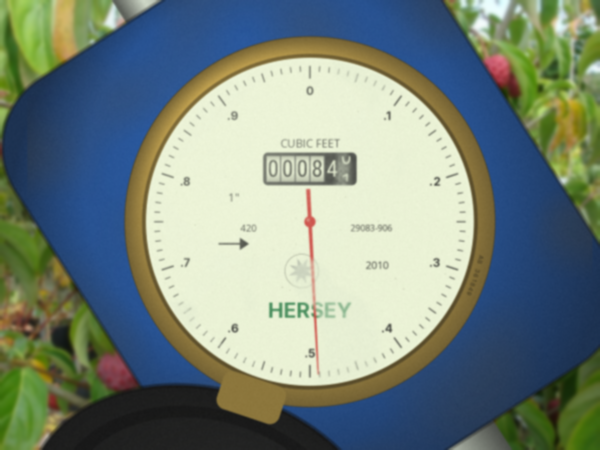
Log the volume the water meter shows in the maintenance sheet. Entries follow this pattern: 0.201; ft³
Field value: 840.49; ft³
